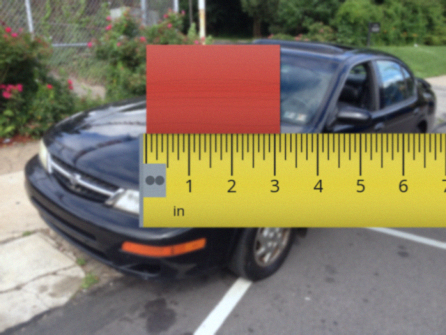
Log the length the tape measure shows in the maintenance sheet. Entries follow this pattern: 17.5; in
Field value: 3.125; in
